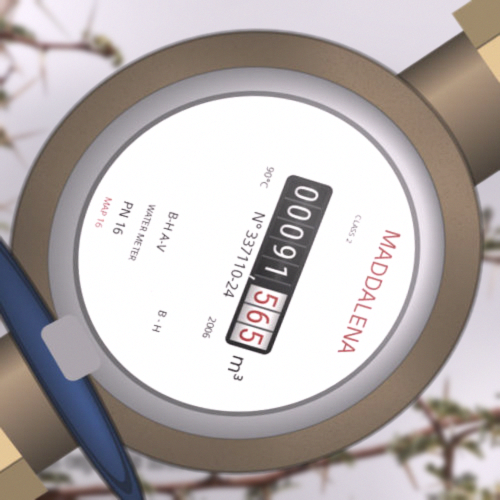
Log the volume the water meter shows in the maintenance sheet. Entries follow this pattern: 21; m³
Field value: 91.565; m³
